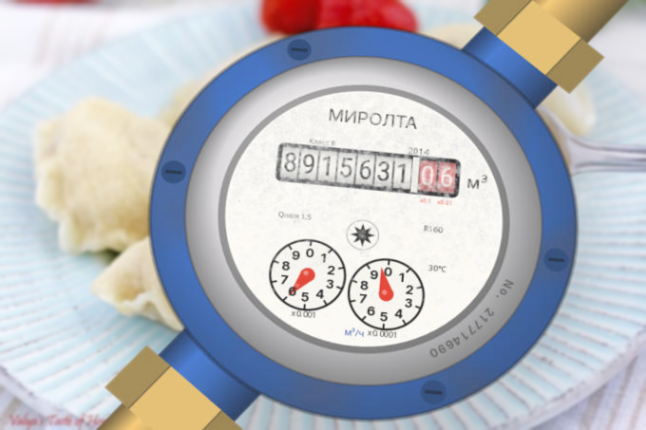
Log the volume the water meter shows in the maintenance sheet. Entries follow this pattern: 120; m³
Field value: 8915631.0659; m³
